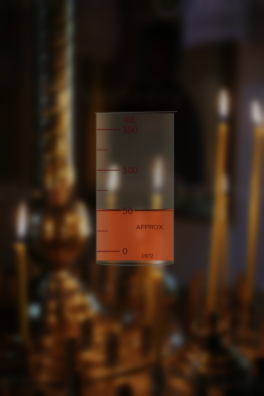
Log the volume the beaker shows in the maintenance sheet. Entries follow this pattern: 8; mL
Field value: 50; mL
